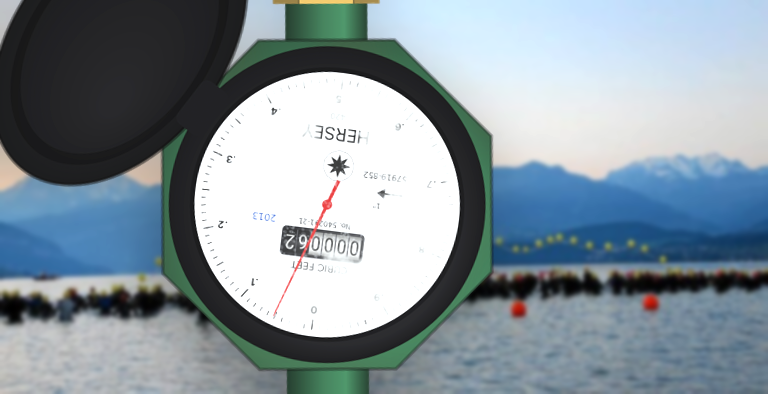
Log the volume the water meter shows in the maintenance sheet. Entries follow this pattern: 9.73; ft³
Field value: 62.05; ft³
